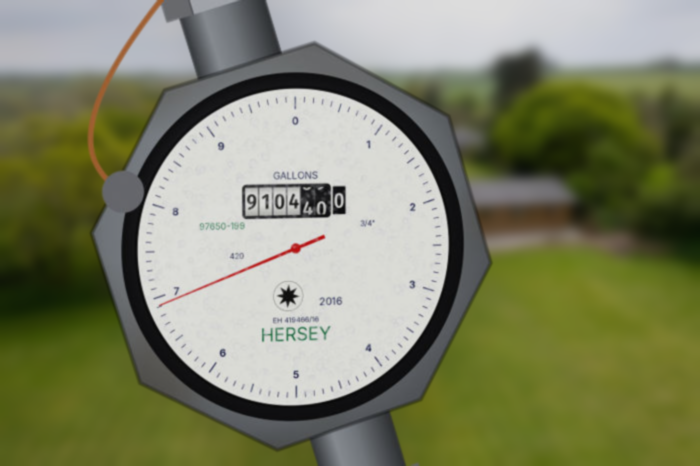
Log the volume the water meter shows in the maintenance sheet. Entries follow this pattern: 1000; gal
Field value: 9104396.9; gal
